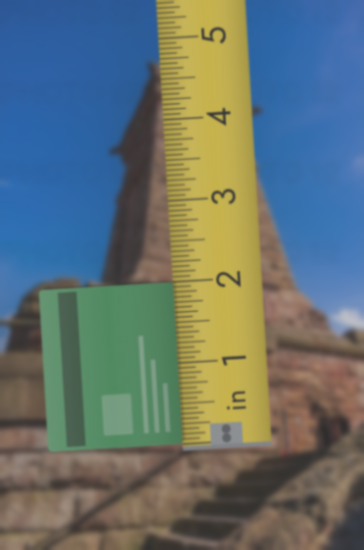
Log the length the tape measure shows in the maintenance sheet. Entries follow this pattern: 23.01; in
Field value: 2; in
